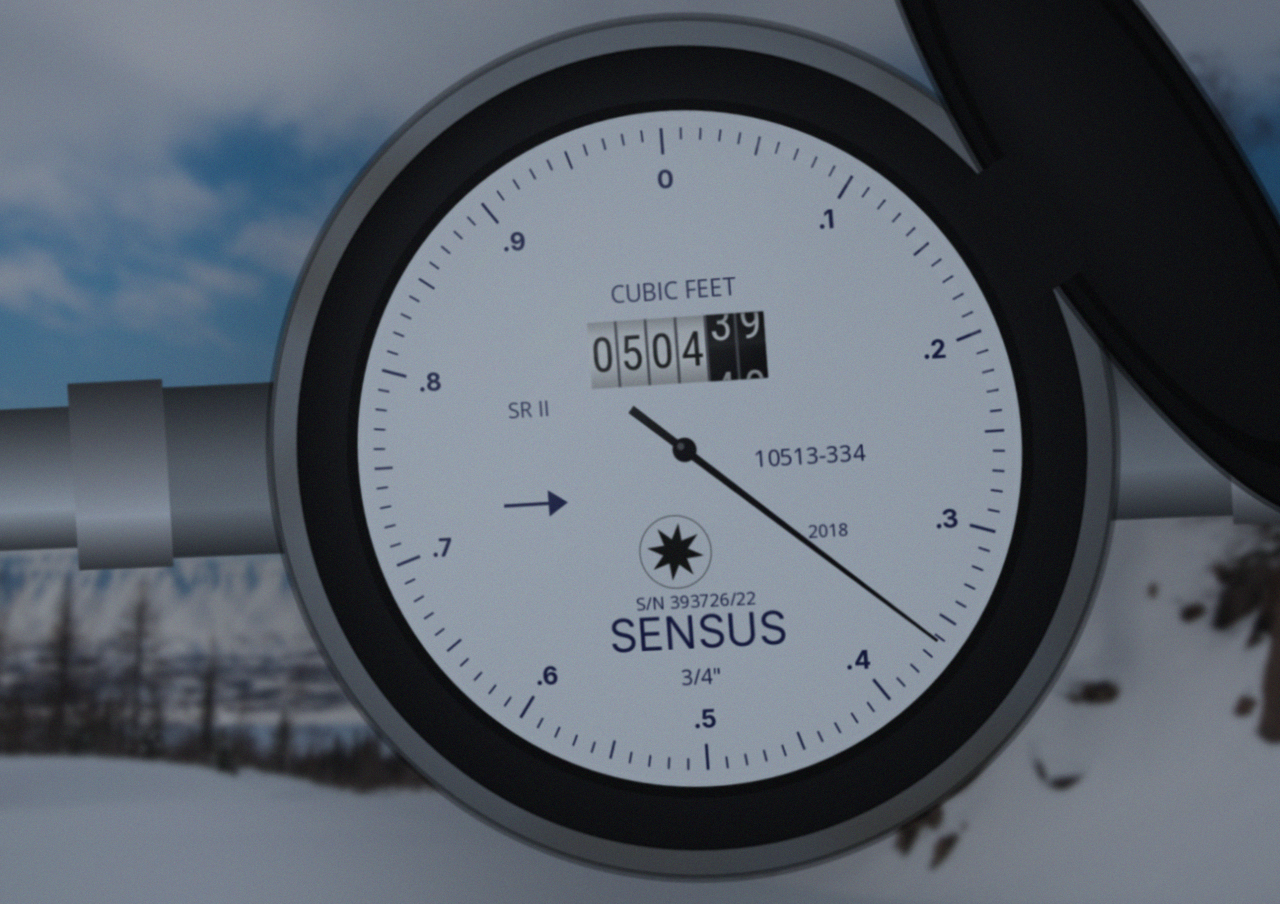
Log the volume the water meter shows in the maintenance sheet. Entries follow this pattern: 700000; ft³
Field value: 50439.36; ft³
